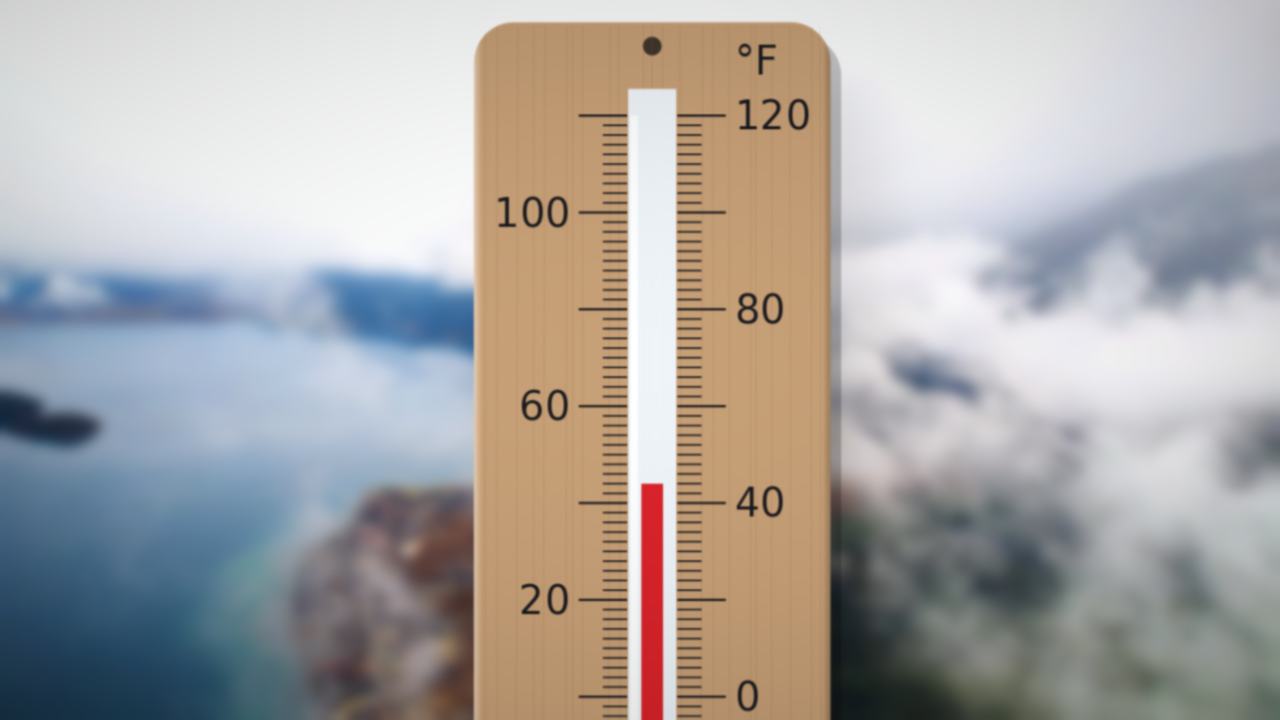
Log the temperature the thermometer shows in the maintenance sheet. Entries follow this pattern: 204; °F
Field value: 44; °F
